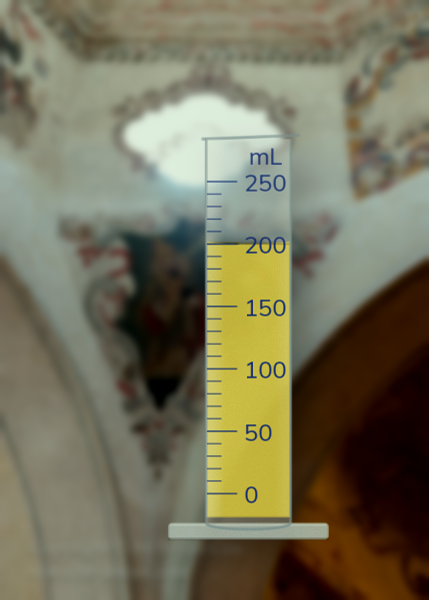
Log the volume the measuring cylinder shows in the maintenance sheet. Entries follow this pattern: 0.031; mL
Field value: 200; mL
